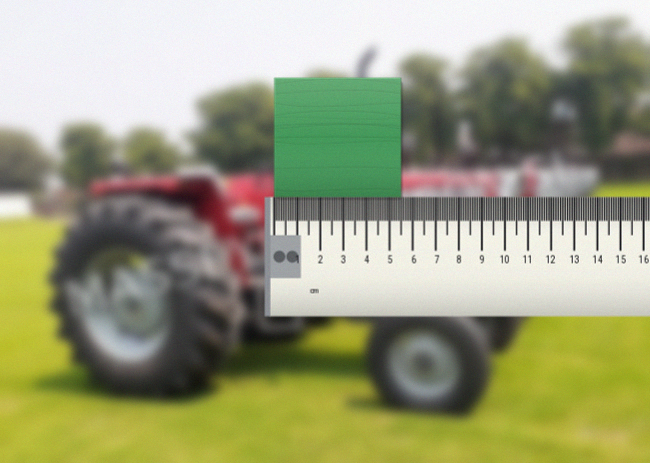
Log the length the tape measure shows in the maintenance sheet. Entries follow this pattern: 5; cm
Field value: 5.5; cm
